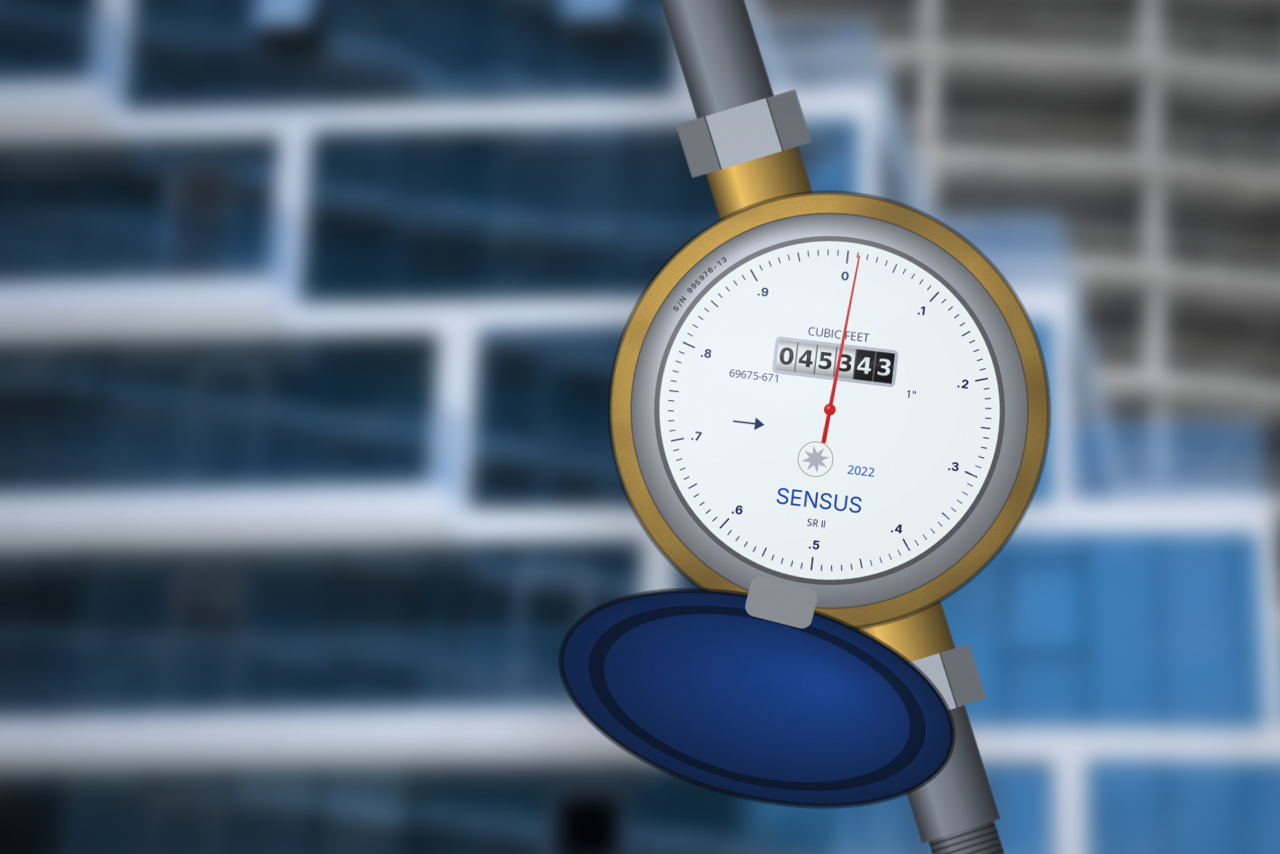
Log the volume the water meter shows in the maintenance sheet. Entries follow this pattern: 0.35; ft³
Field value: 45343.01; ft³
